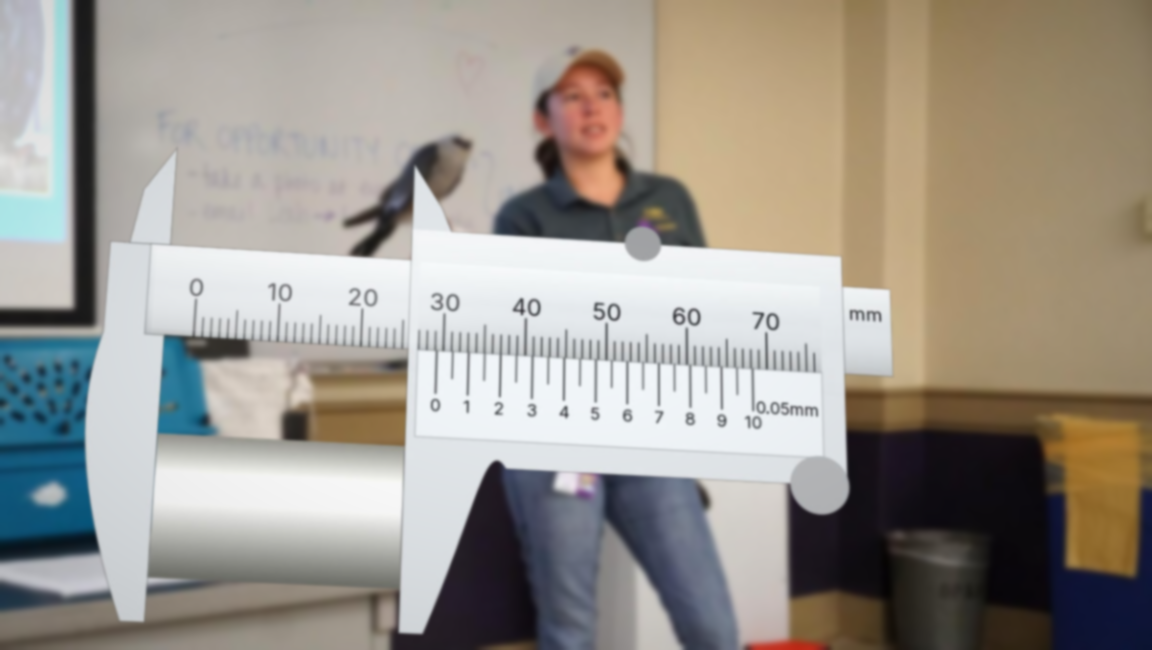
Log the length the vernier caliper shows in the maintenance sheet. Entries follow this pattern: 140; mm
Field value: 29.2; mm
